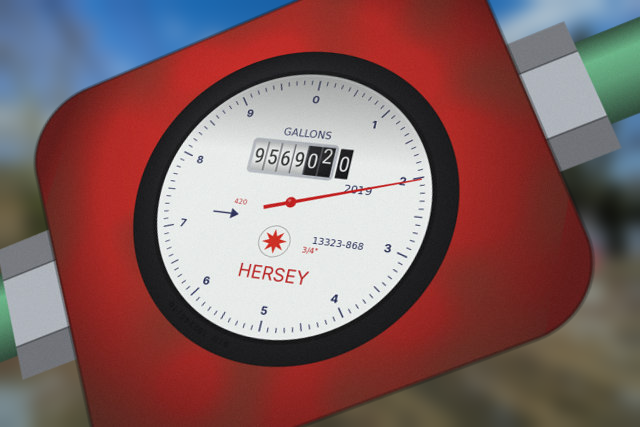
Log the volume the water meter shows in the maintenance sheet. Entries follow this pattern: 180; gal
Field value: 9569022.0; gal
